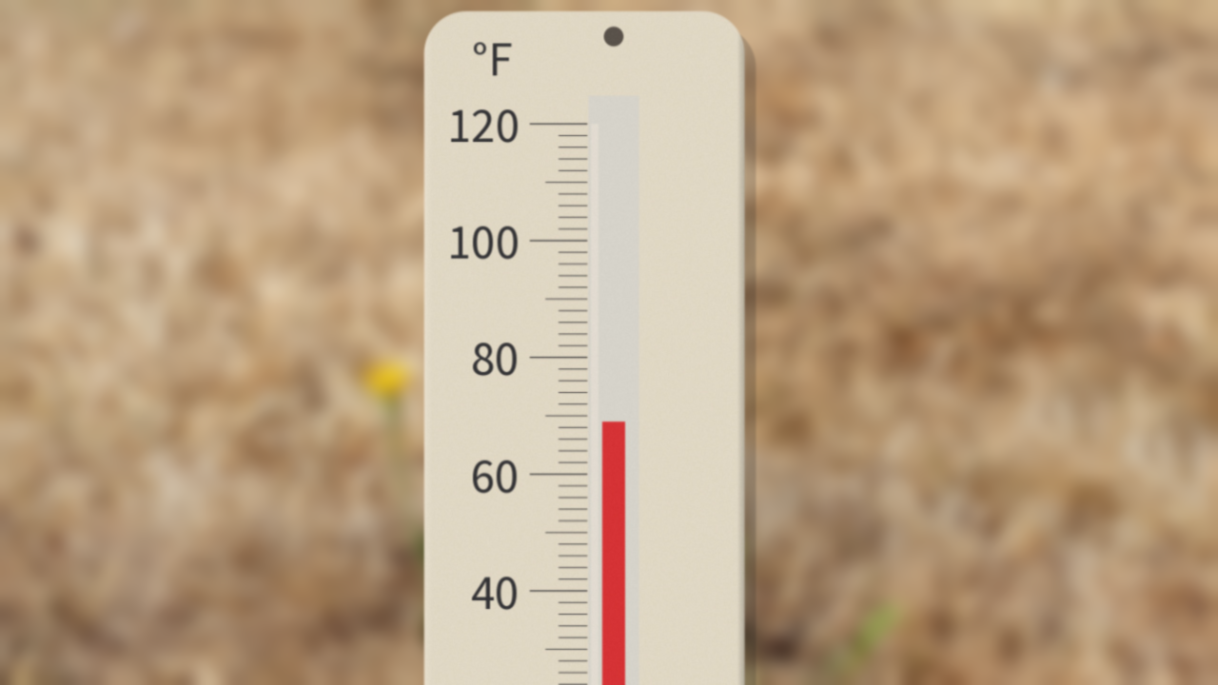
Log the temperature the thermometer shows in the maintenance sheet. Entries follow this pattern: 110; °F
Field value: 69; °F
